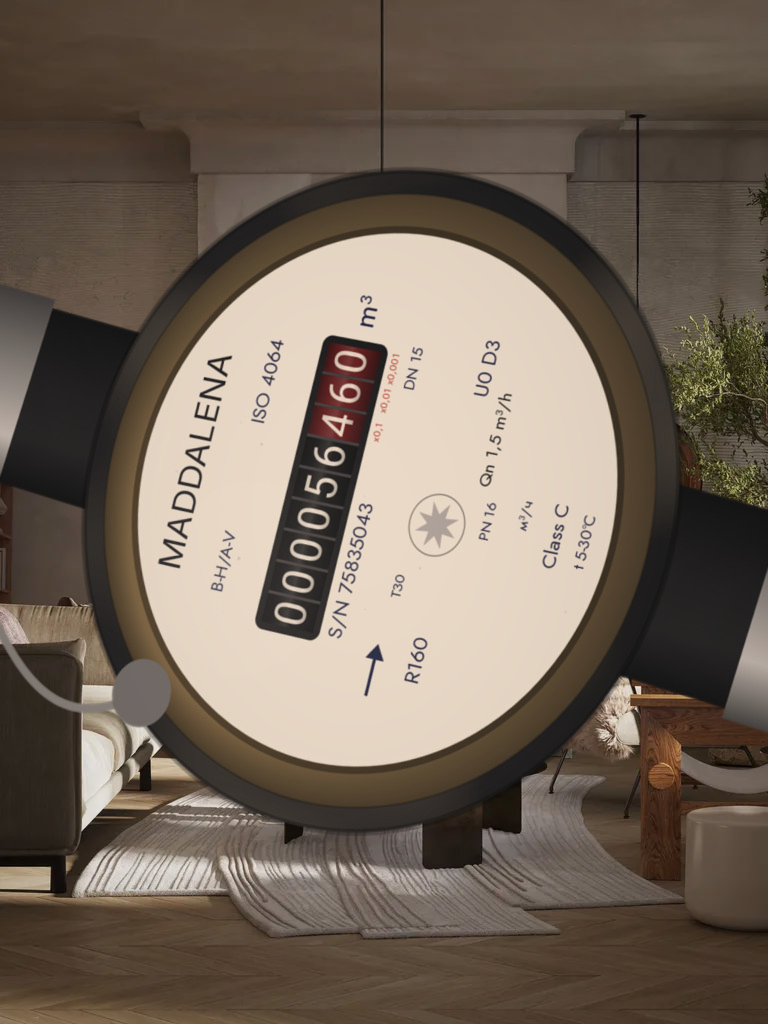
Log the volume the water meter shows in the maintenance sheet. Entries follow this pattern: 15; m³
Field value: 56.460; m³
